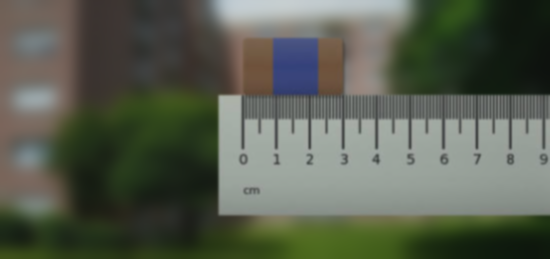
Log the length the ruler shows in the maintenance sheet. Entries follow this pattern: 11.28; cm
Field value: 3; cm
